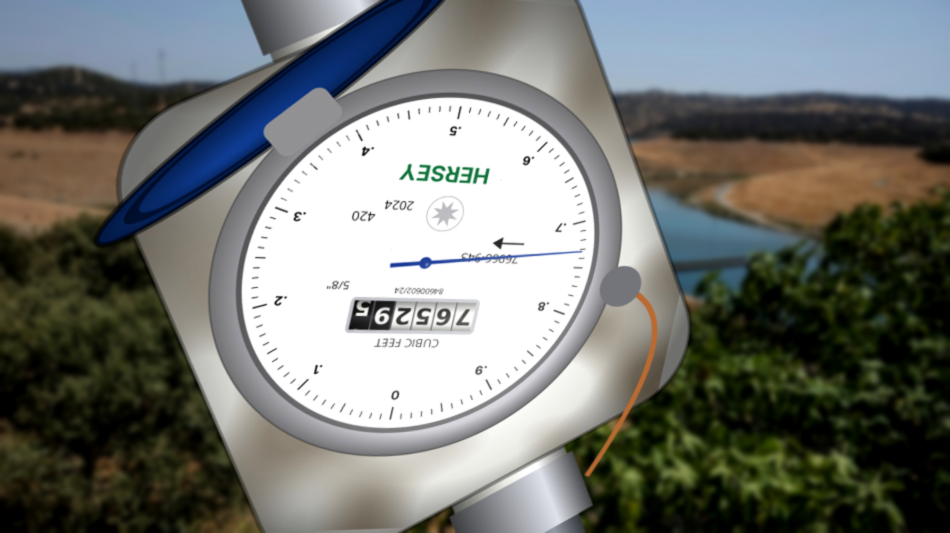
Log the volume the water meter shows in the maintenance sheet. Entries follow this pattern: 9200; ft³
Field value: 765294.73; ft³
